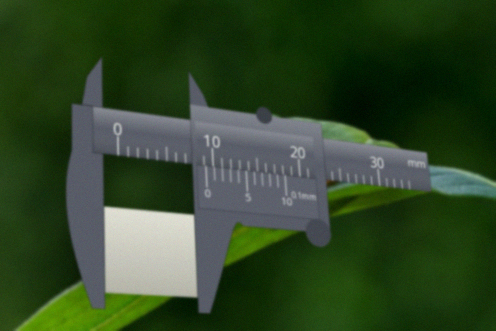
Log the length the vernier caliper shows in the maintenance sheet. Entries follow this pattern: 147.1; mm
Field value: 9.2; mm
